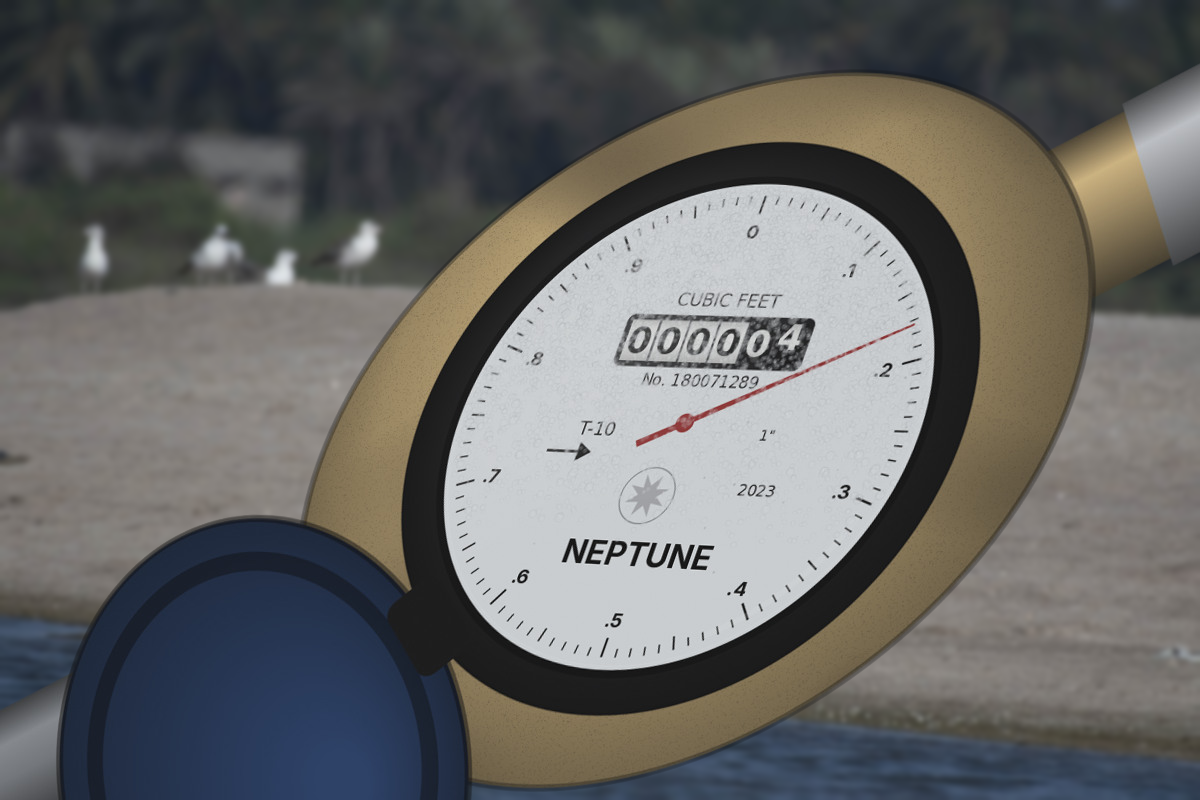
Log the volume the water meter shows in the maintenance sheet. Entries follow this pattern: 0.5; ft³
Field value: 4.17; ft³
